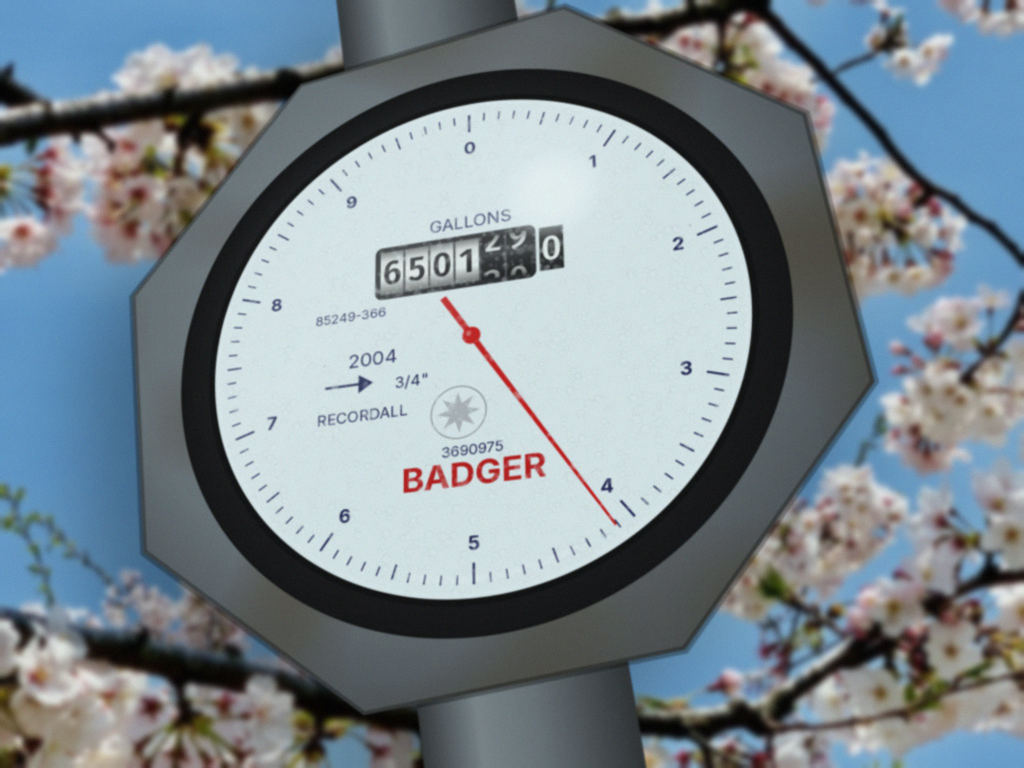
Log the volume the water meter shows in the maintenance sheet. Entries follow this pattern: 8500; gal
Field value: 6501294.1; gal
